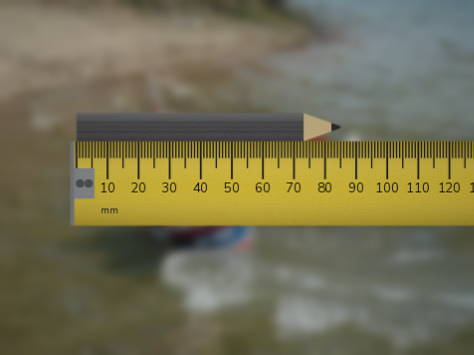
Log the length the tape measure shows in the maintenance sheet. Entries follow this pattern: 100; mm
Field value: 85; mm
